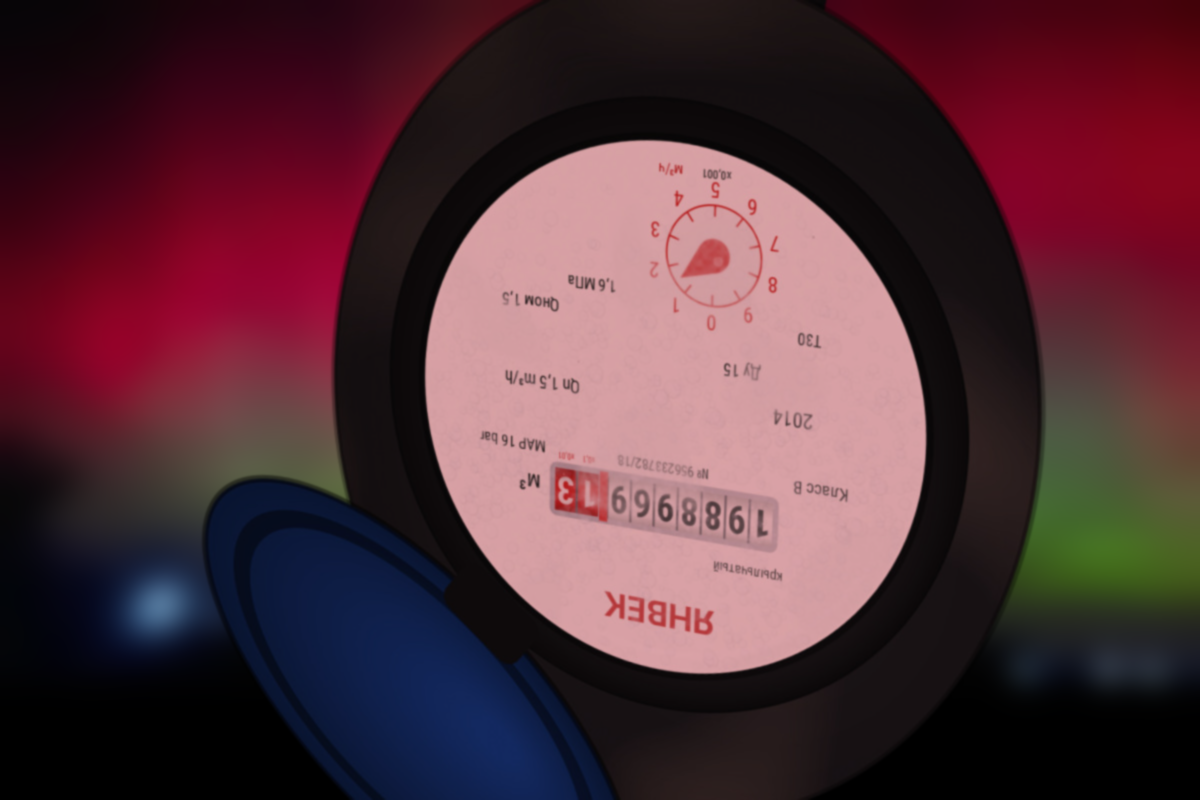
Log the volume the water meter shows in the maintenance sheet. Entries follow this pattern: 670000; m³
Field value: 1988969.131; m³
